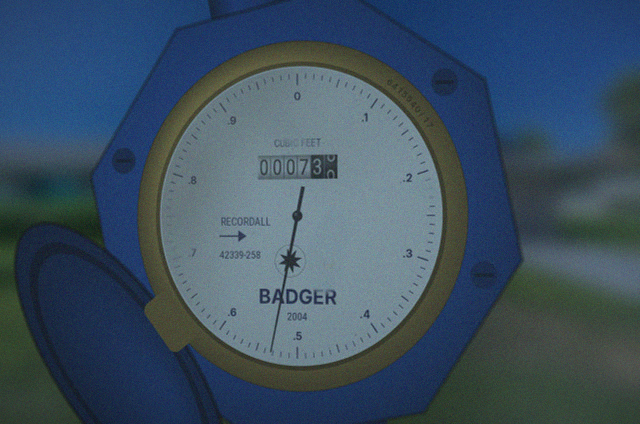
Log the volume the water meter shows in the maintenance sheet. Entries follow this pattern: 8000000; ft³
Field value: 738.53; ft³
